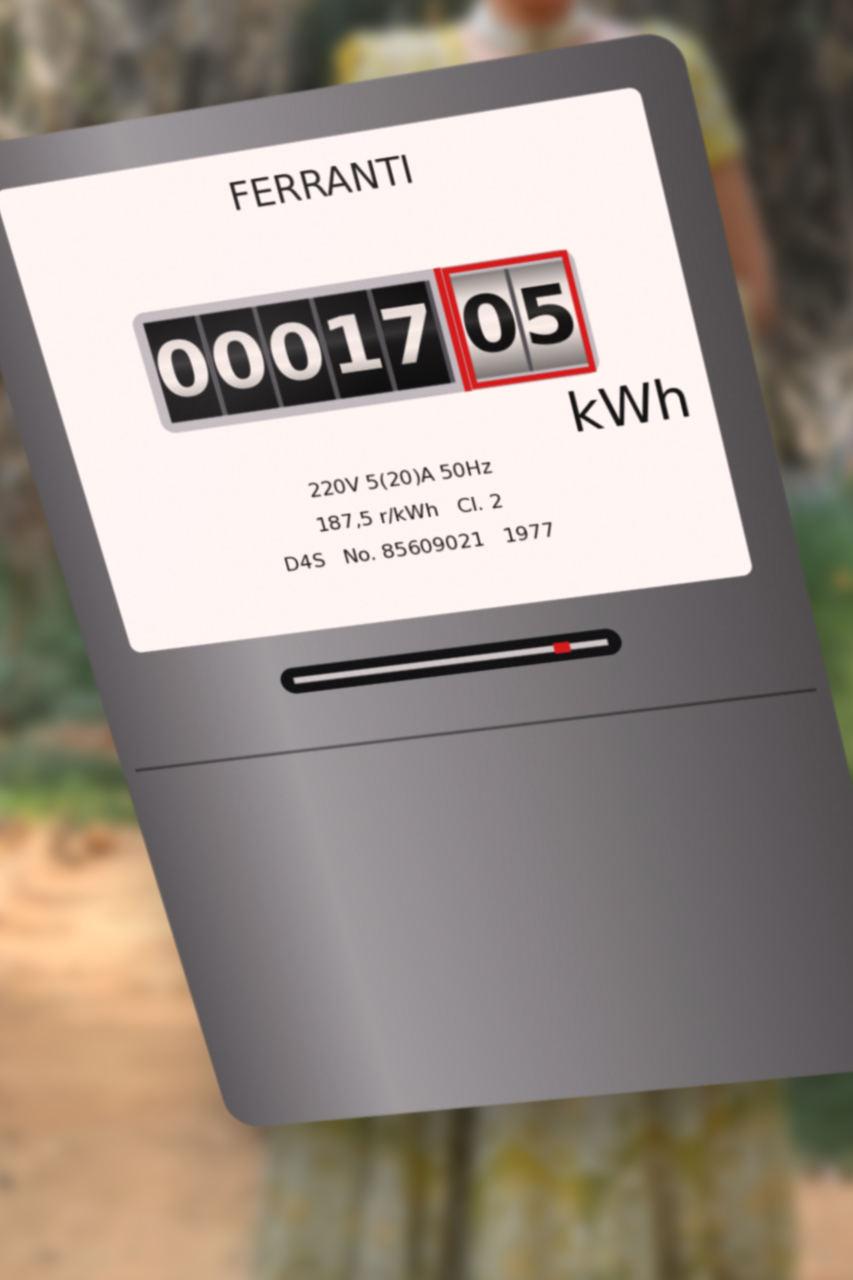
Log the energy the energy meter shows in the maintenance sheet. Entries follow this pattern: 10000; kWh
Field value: 17.05; kWh
